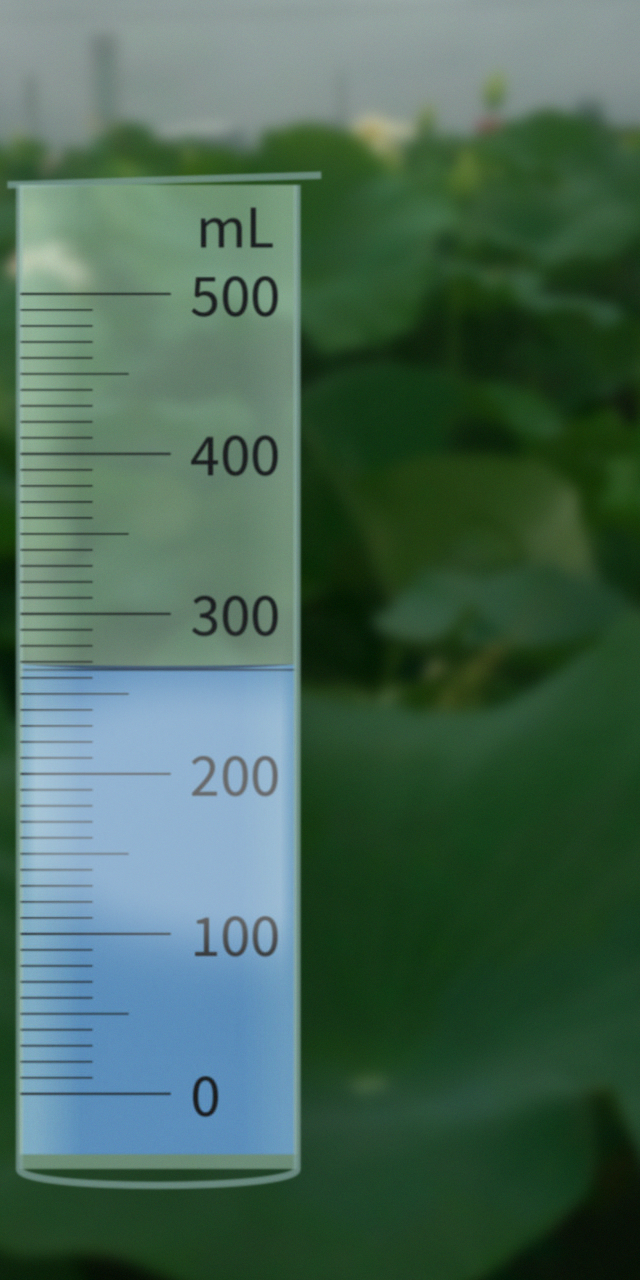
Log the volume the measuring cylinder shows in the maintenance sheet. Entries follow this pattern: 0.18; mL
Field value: 265; mL
